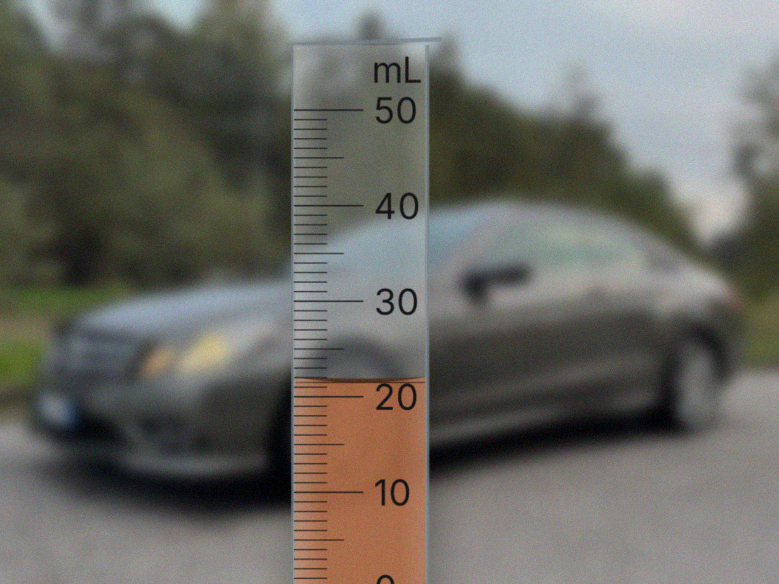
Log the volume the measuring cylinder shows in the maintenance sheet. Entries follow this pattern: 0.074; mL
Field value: 21.5; mL
